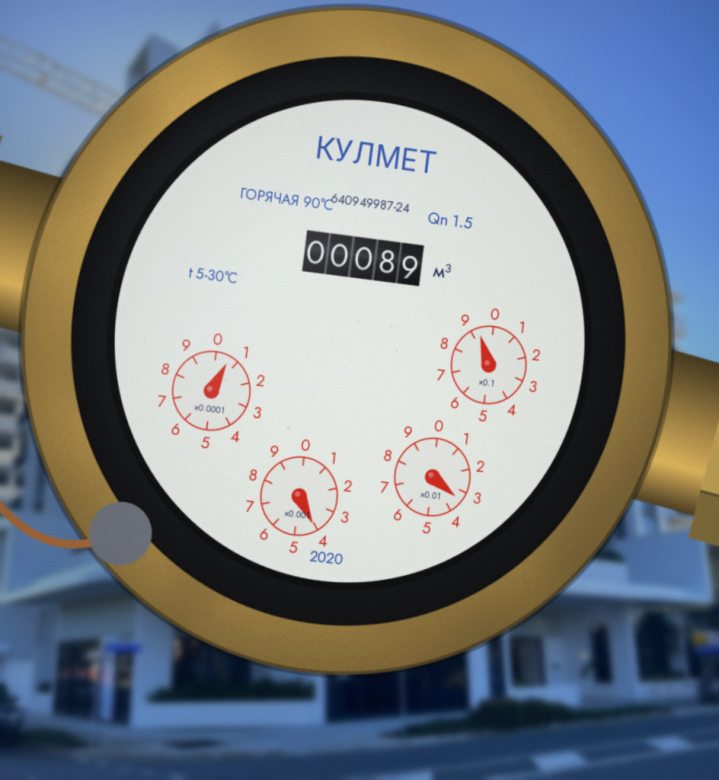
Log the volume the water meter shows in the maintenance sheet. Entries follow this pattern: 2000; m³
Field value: 88.9340; m³
